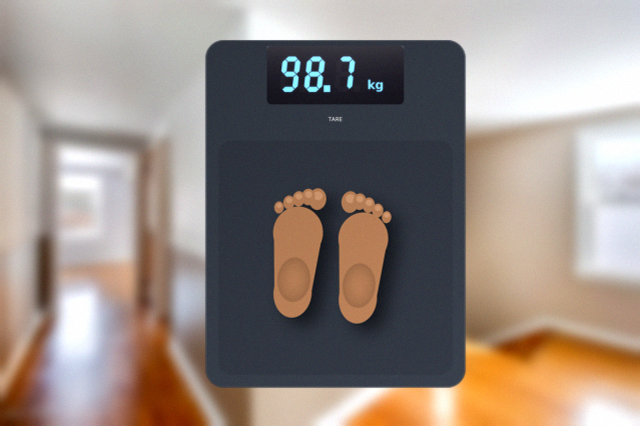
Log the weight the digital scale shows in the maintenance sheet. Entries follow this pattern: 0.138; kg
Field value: 98.7; kg
